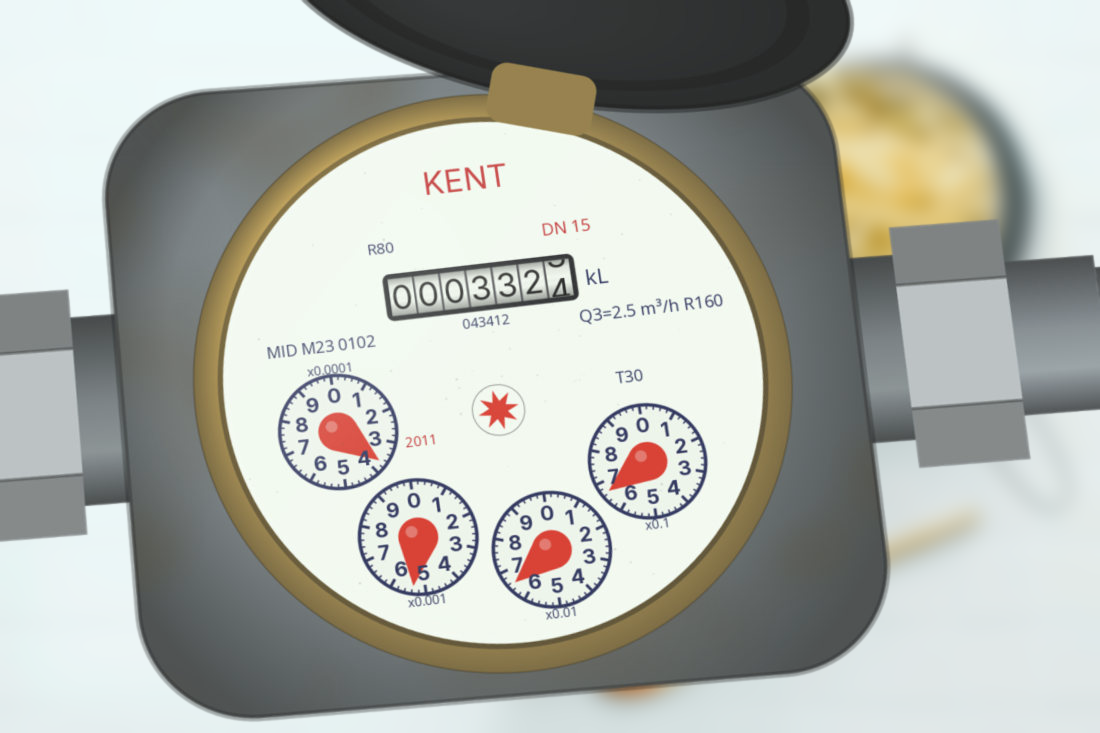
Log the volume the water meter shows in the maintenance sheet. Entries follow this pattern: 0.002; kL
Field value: 3323.6653; kL
